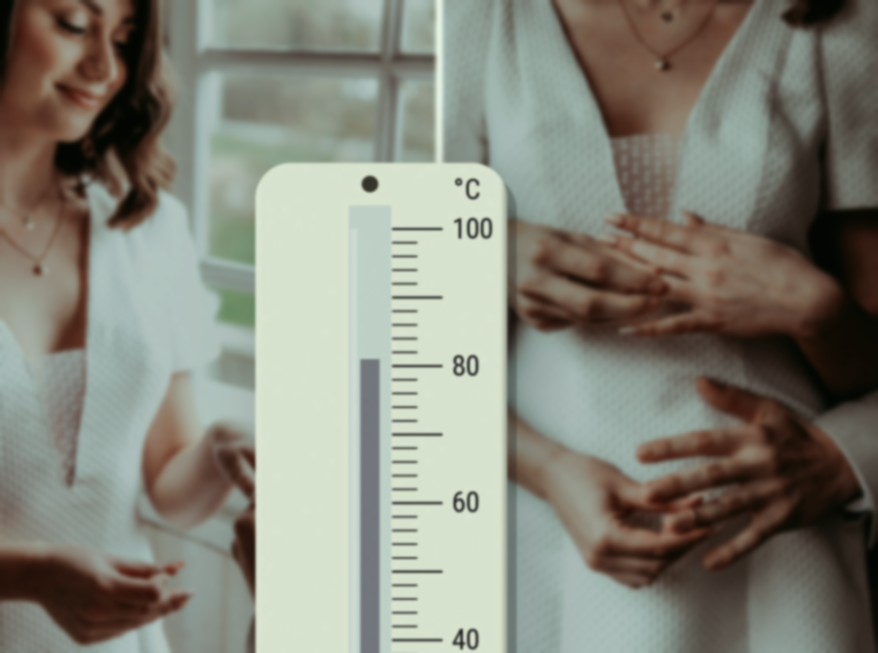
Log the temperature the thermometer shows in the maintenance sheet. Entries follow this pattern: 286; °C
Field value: 81; °C
